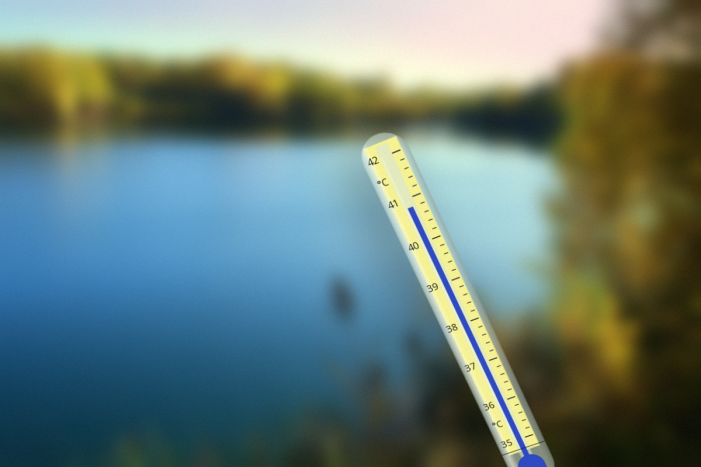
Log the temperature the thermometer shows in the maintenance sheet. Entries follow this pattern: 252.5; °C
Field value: 40.8; °C
